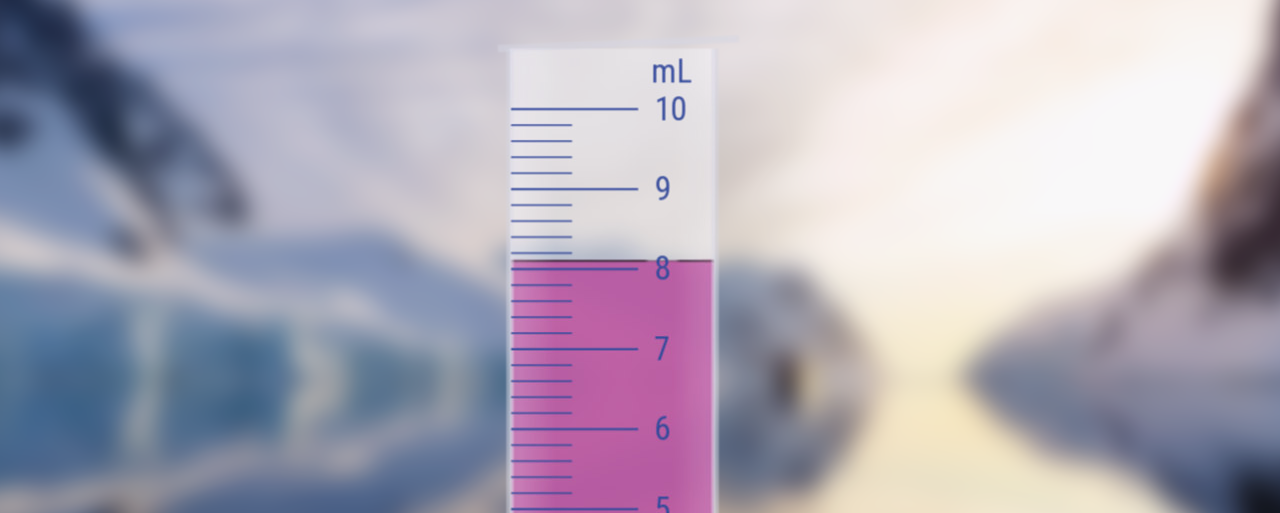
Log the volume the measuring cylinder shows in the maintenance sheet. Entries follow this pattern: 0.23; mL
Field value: 8.1; mL
